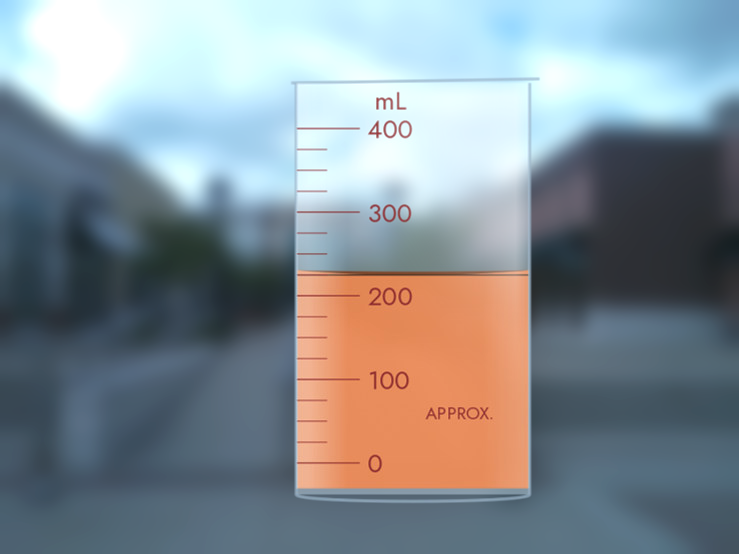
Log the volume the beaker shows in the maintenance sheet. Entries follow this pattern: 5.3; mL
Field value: 225; mL
